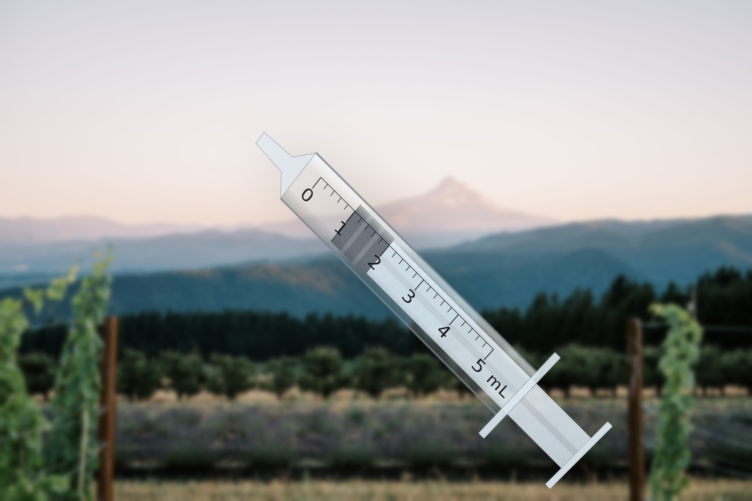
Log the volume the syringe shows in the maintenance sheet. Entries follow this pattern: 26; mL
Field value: 1; mL
